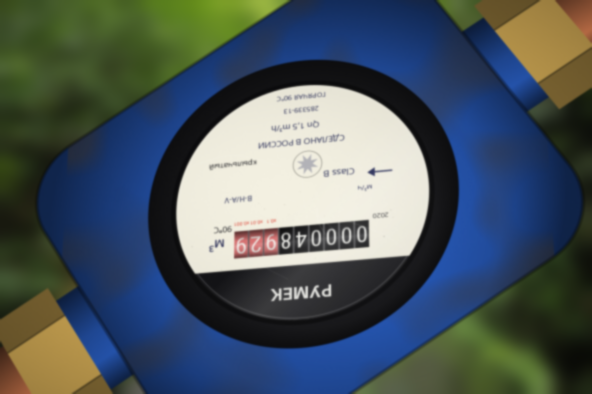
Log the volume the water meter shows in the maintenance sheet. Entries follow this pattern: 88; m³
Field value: 48.929; m³
